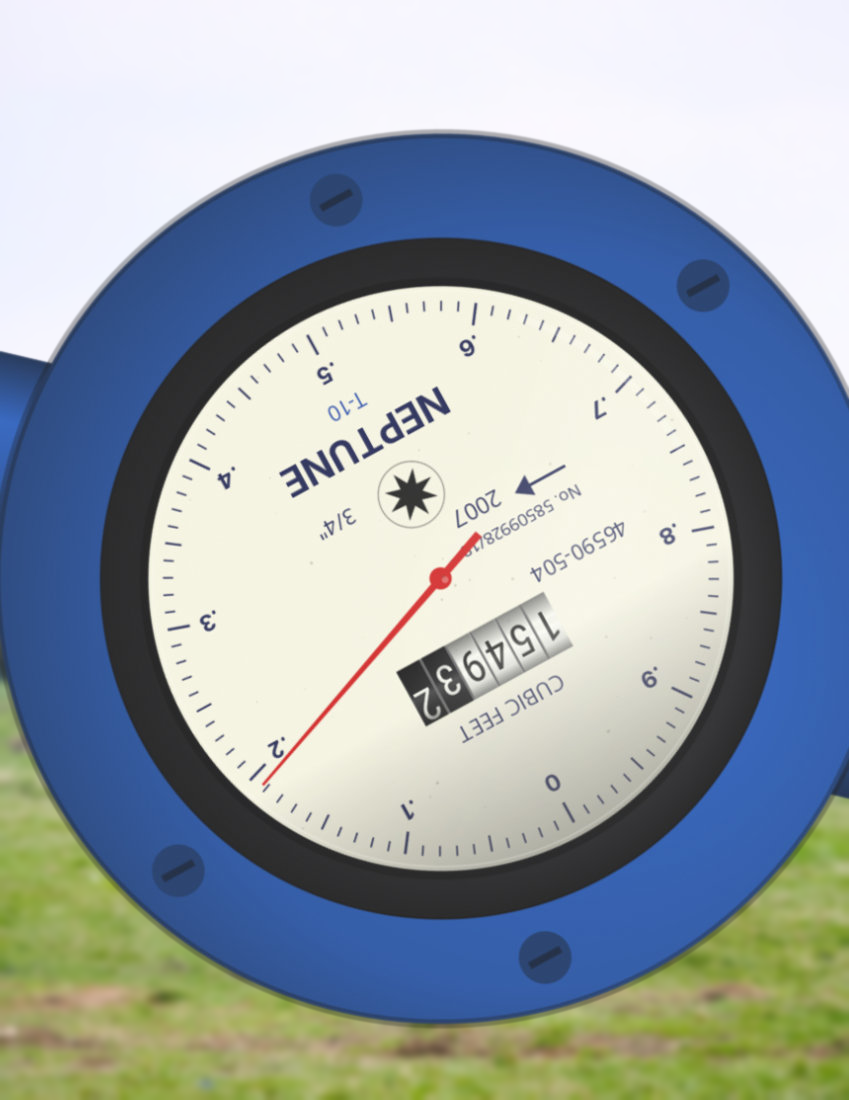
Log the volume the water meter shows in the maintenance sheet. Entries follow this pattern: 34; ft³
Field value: 154932.19; ft³
